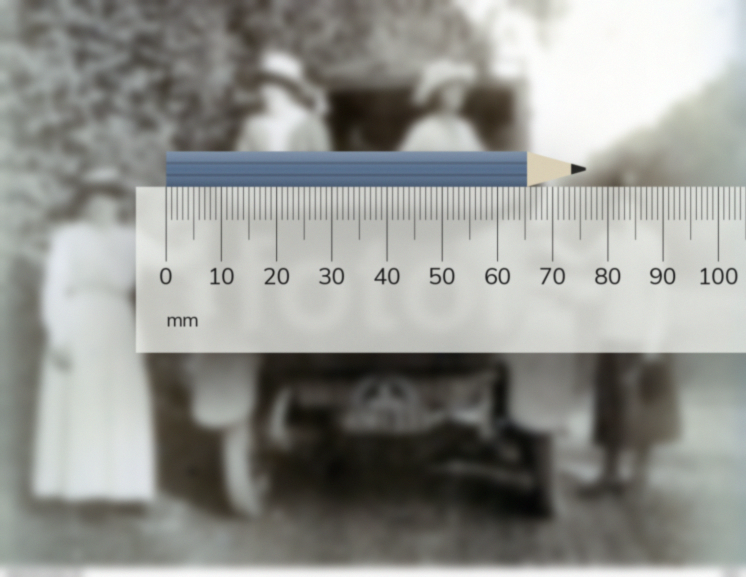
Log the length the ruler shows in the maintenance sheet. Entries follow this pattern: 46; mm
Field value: 76; mm
